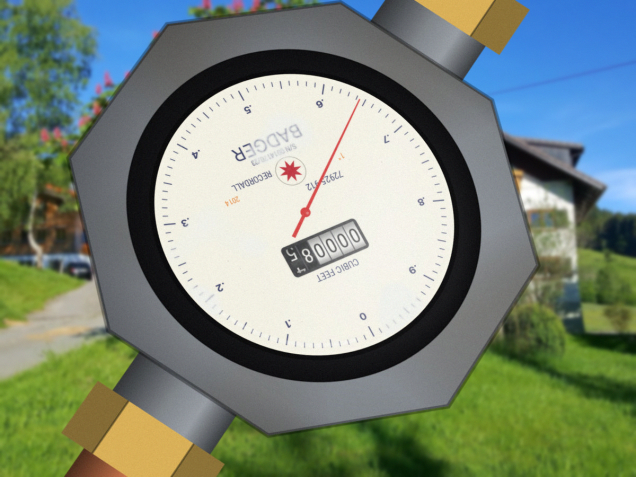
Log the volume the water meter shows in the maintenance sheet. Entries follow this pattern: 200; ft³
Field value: 84.64; ft³
